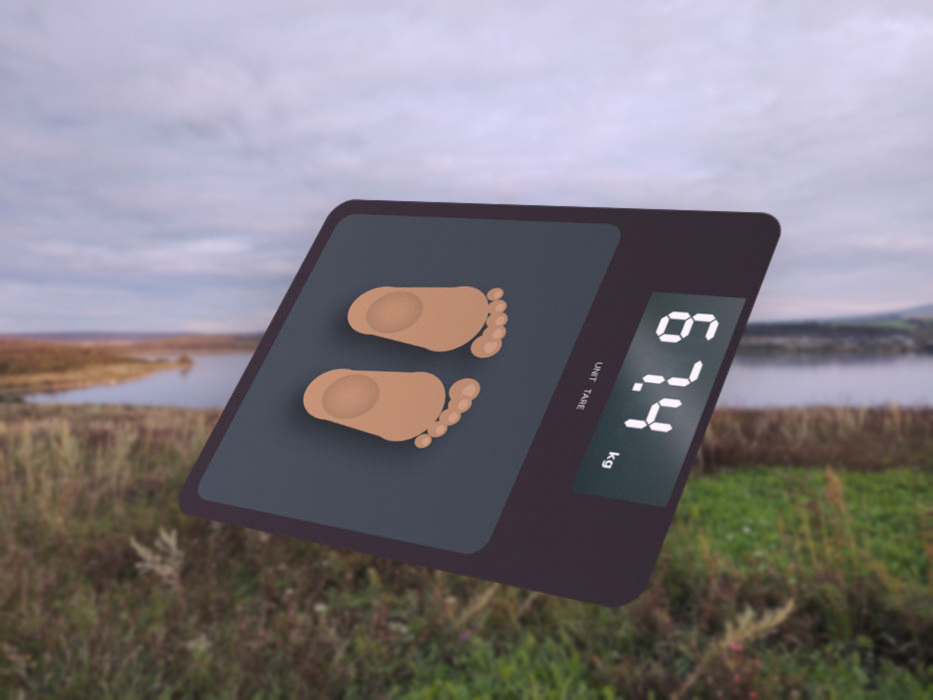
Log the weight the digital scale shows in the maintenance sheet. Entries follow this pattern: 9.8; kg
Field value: 67.4; kg
